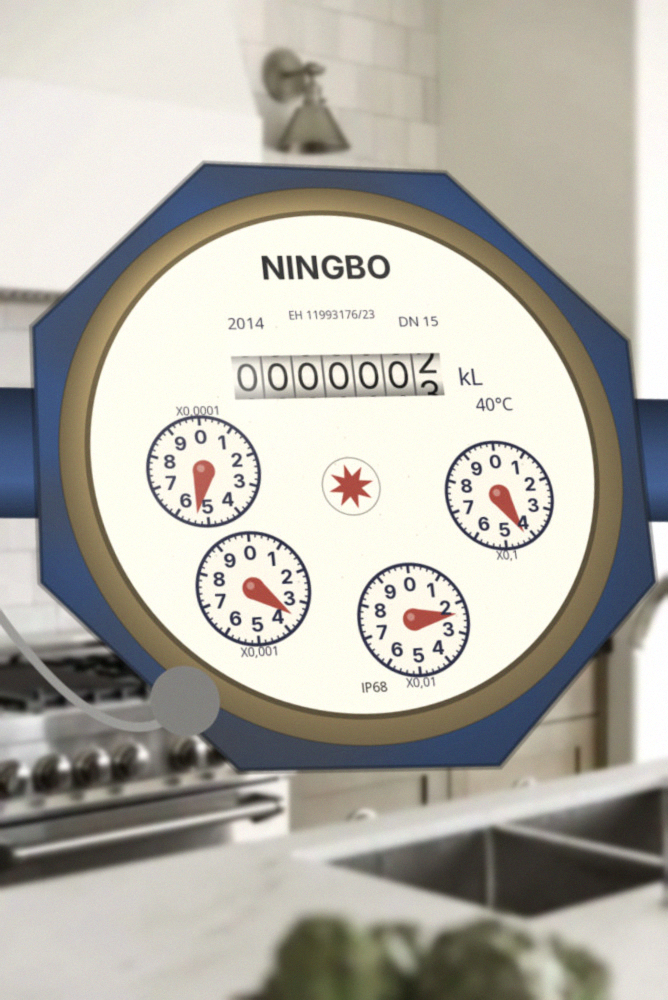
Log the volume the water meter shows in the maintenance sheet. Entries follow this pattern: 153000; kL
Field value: 2.4235; kL
